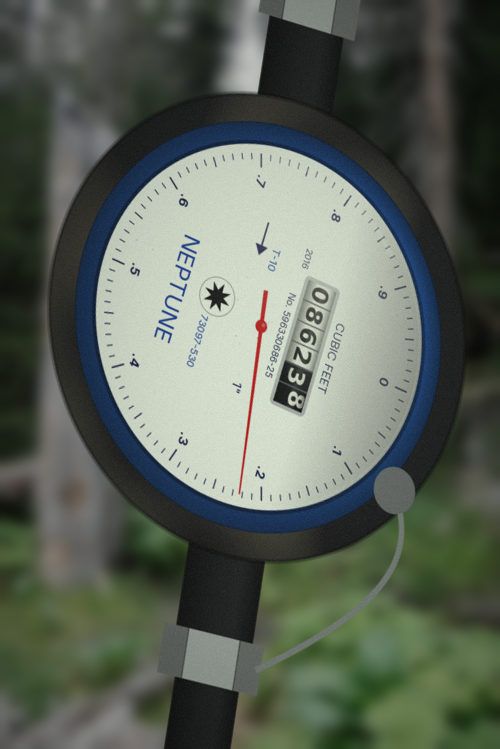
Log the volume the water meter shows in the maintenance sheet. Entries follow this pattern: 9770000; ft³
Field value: 86238.22; ft³
